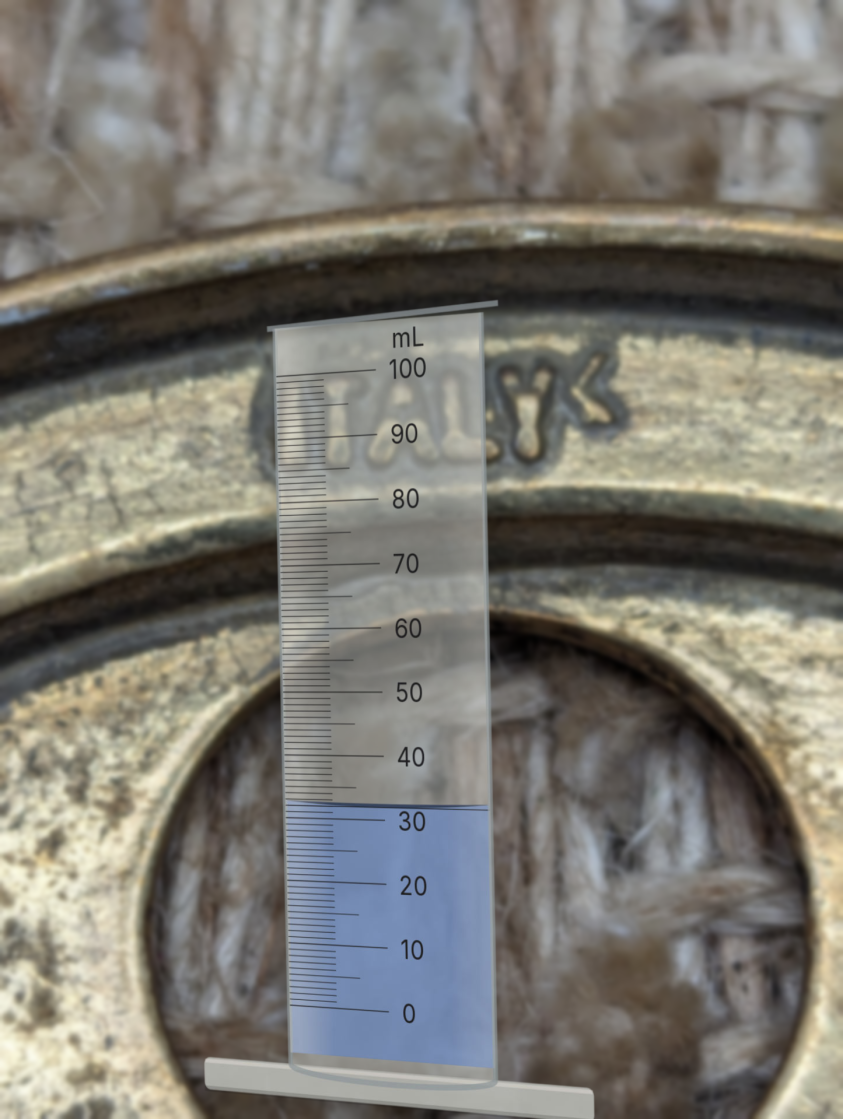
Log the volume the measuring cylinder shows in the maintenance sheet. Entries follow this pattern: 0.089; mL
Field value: 32; mL
